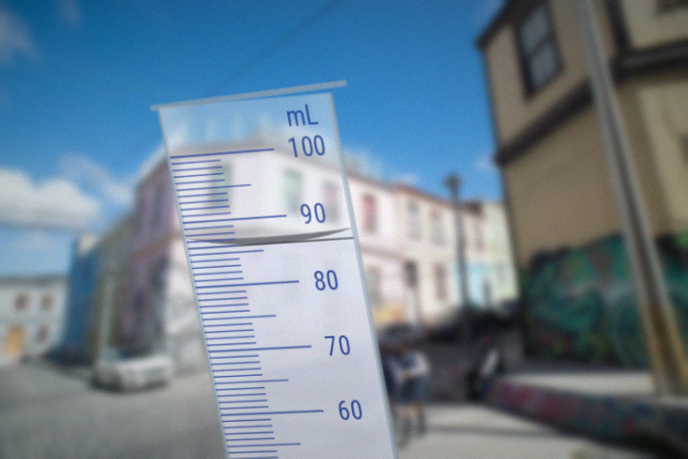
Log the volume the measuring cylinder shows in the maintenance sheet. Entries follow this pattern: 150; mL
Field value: 86; mL
